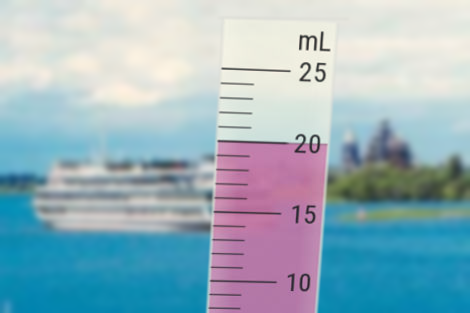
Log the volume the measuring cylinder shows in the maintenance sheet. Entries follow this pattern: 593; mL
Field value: 20; mL
